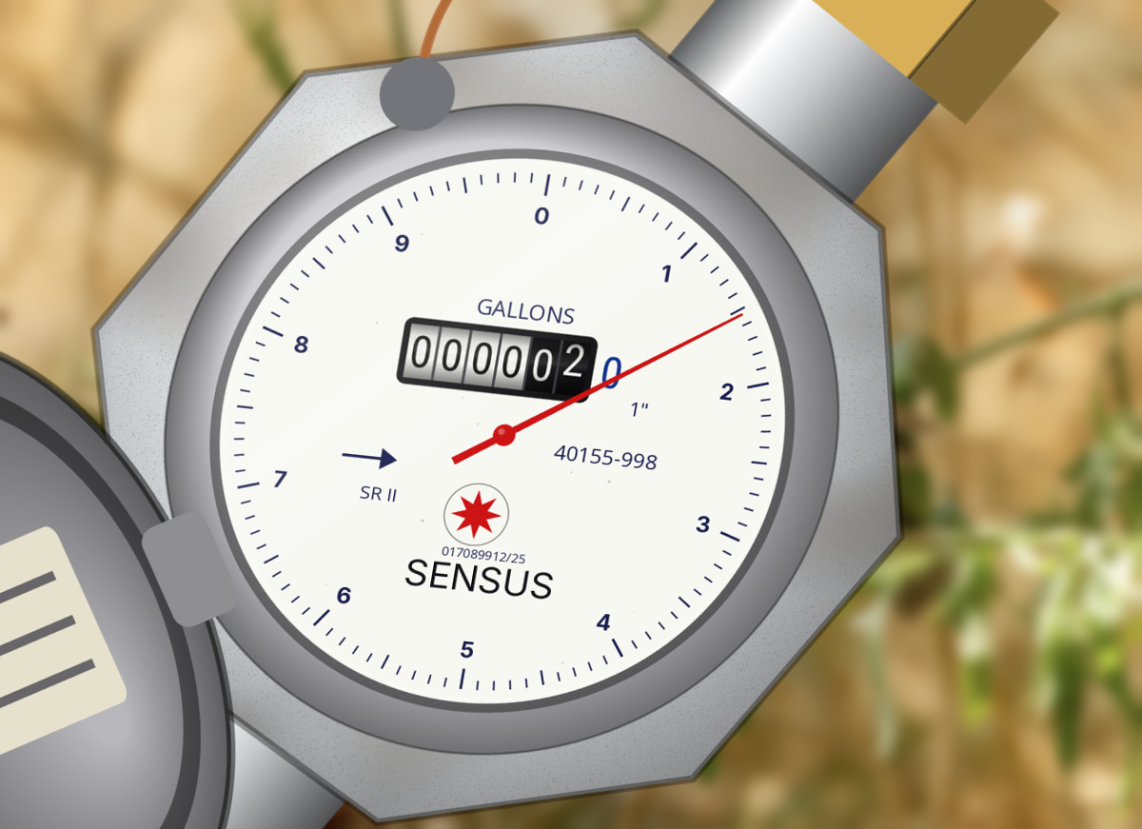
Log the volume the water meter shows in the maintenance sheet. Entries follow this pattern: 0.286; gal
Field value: 21.5; gal
